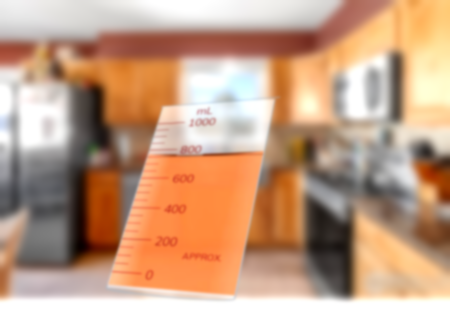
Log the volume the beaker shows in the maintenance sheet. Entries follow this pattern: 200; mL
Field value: 750; mL
